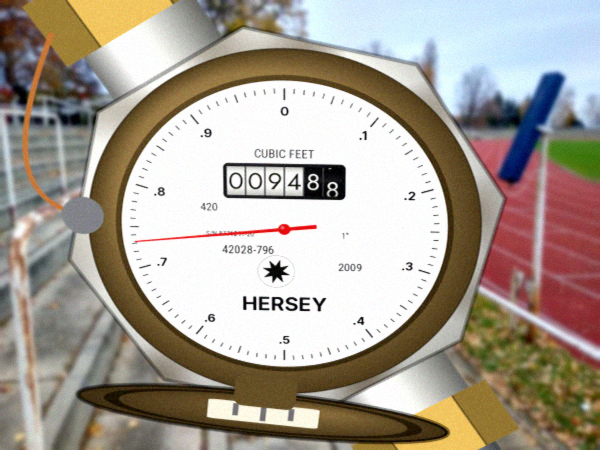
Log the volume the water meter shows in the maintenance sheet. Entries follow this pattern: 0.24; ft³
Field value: 9487.73; ft³
